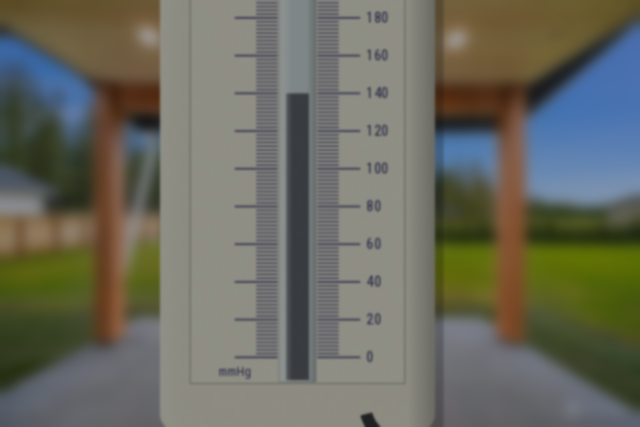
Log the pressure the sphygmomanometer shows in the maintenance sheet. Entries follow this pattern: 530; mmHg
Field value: 140; mmHg
